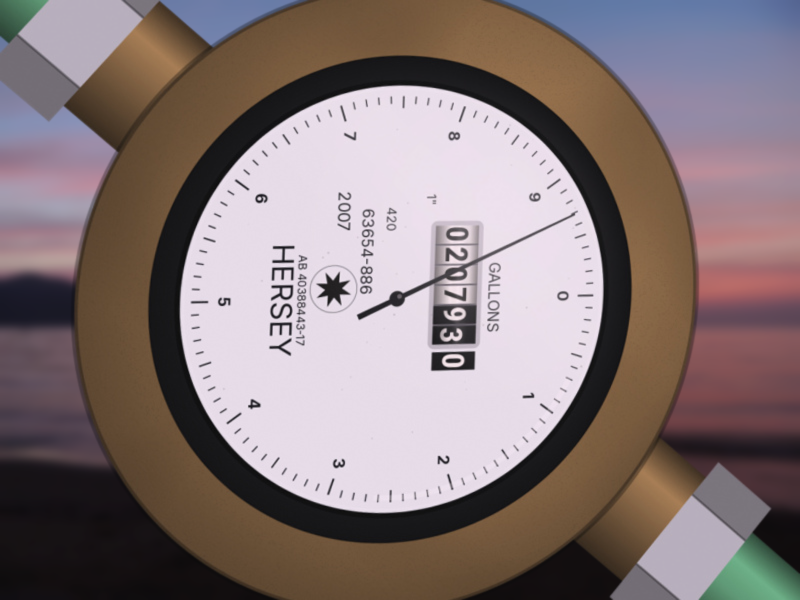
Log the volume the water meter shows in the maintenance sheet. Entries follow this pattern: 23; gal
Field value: 207929.3; gal
